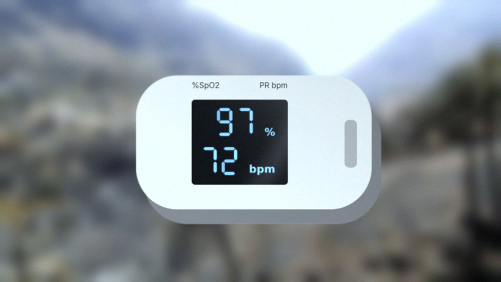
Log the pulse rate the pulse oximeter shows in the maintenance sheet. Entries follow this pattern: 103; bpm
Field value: 72; bpm
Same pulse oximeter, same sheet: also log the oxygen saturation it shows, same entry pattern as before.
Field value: 97; %
